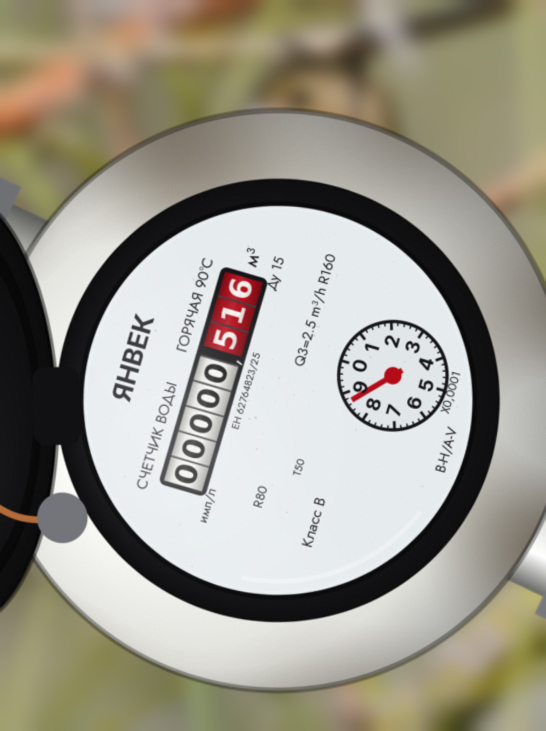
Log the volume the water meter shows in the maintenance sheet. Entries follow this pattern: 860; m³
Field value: 0.5168; m³
